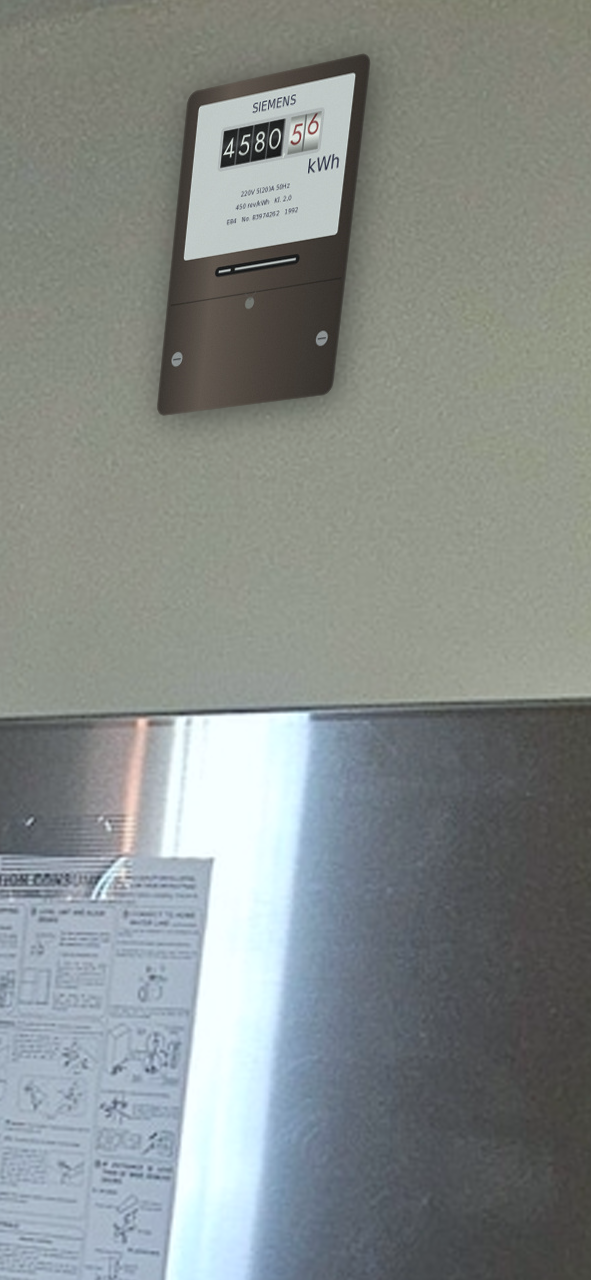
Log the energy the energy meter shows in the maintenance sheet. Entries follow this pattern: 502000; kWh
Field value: 4580.56; kWh
